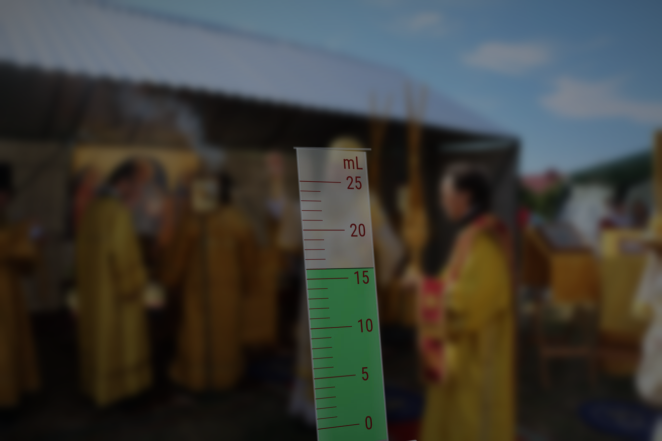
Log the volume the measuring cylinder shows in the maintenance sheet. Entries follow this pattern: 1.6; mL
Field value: 16; mL
